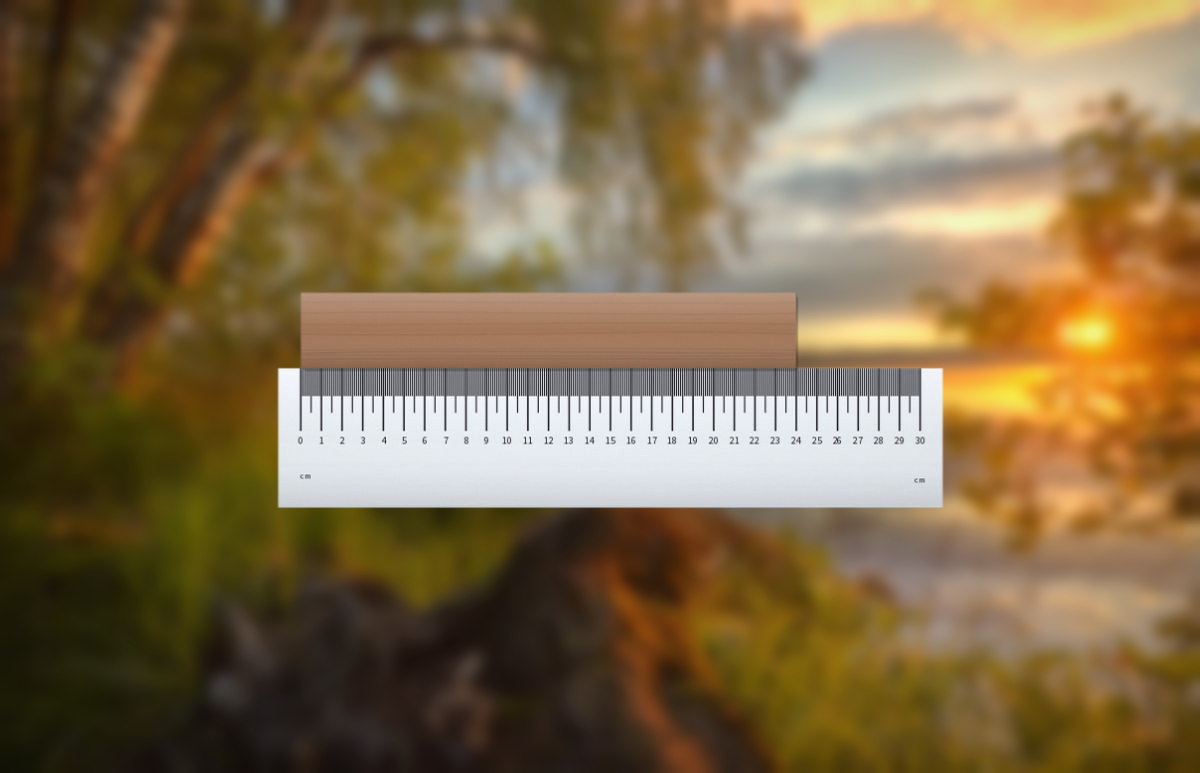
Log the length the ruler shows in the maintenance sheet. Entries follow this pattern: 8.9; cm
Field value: 24; cm
